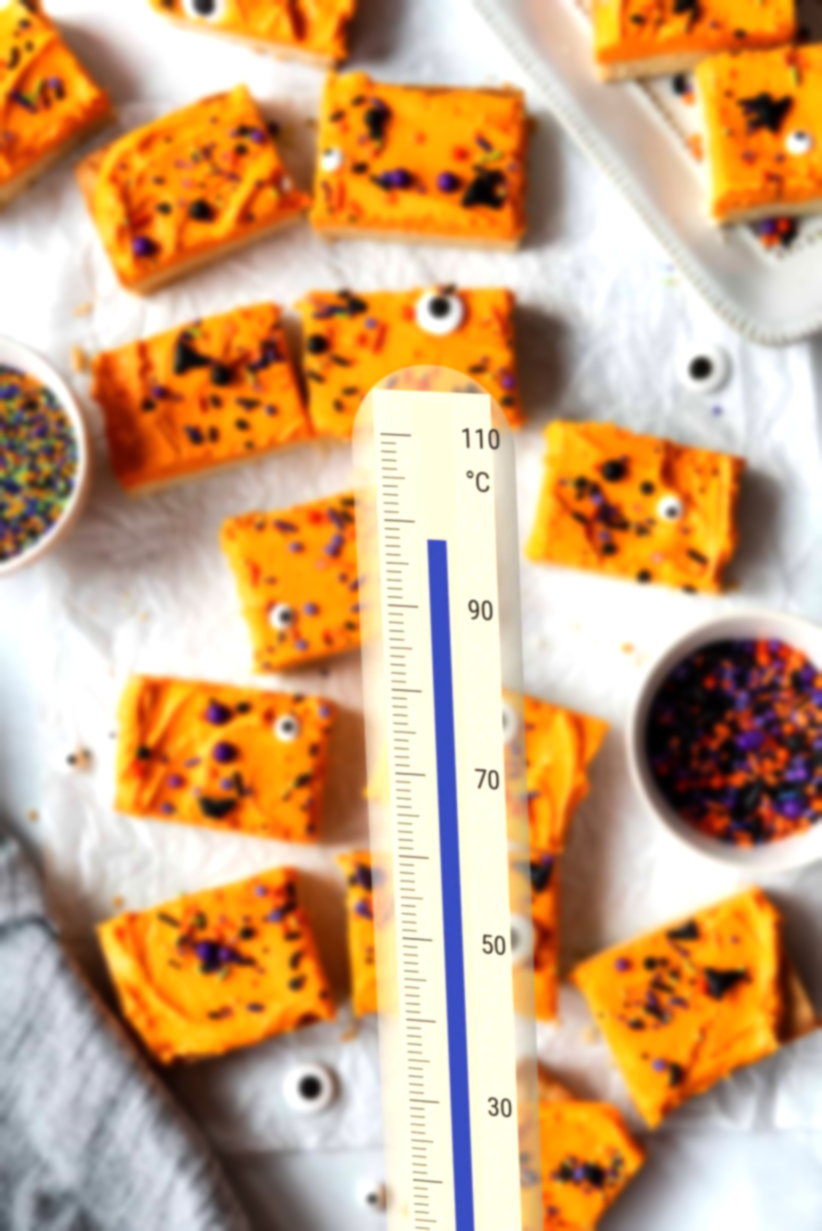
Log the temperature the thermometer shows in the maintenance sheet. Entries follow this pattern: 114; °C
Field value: 98; °C
